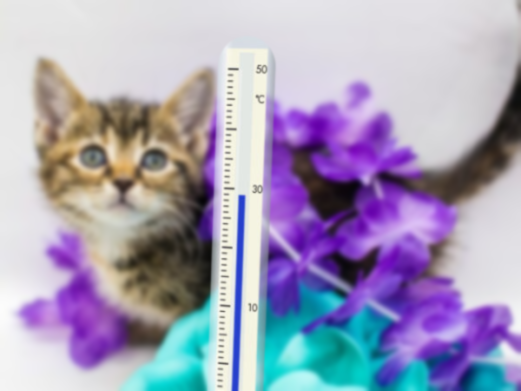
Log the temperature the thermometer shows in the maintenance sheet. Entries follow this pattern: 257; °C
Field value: 29; °C
